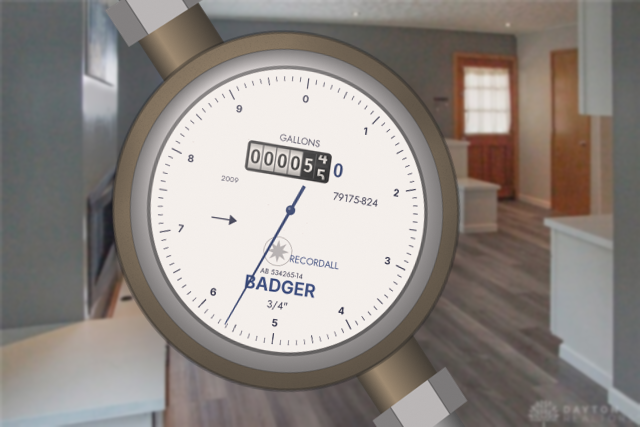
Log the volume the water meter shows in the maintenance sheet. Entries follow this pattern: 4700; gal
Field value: 545.6; gal
